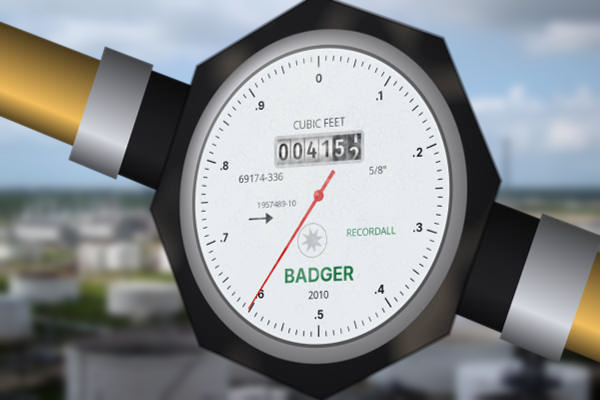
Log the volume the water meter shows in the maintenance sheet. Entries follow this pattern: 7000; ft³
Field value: 4151.60; ft³
